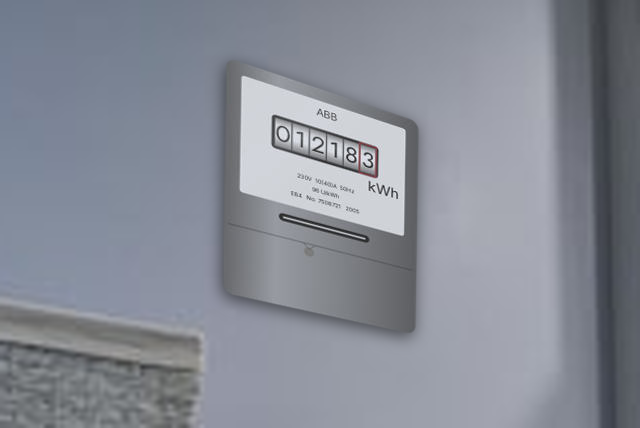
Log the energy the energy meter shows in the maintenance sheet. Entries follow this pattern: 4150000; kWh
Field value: 1218.3; kWh
